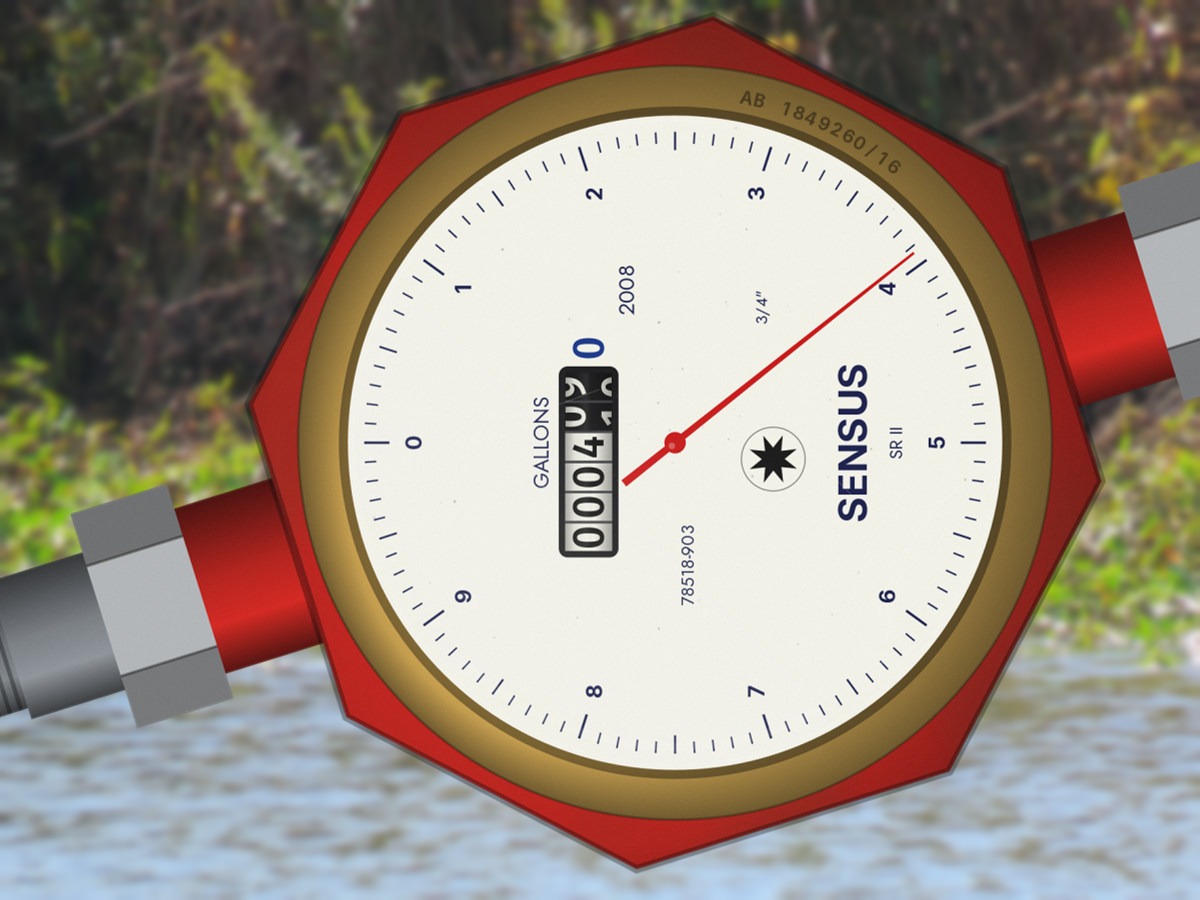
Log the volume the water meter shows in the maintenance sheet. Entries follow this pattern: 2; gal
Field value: 4093.9; gal
